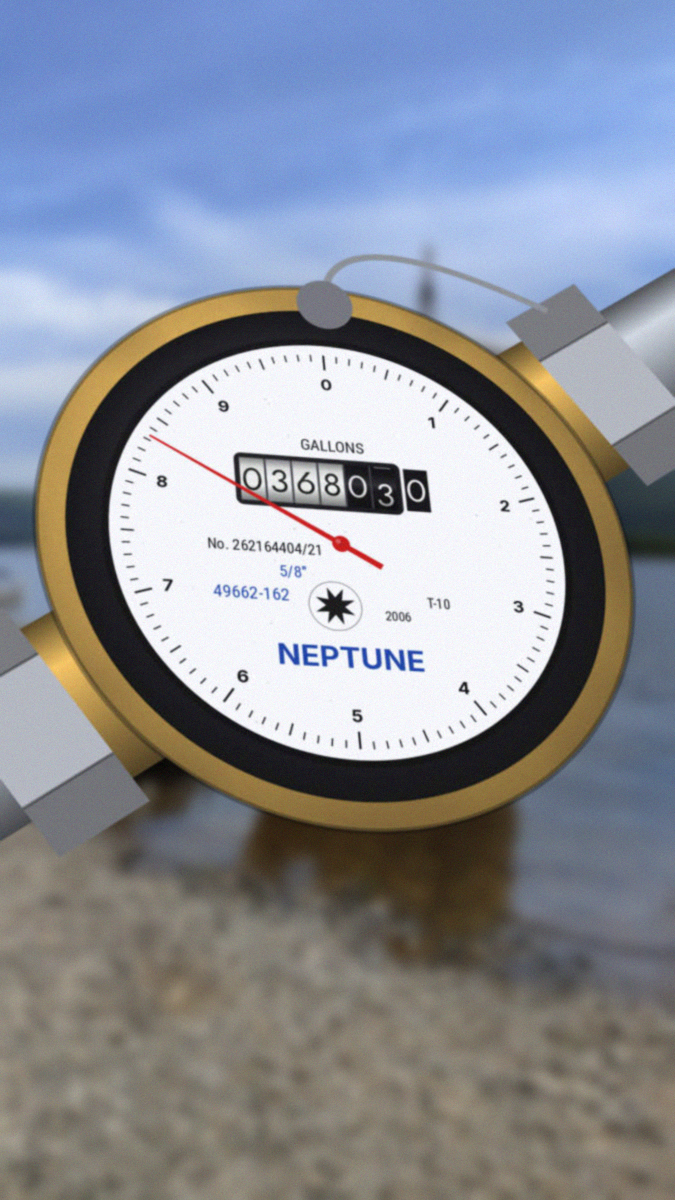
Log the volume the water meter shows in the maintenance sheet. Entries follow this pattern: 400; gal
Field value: 368028.3; gal
